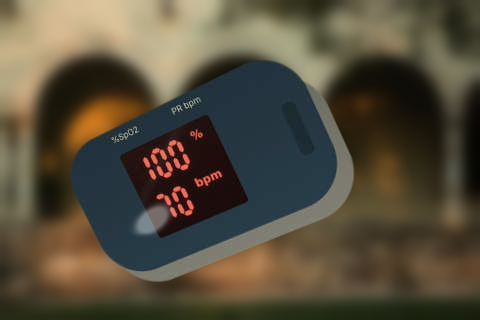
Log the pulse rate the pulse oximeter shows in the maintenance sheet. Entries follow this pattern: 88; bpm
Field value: 70; bpm
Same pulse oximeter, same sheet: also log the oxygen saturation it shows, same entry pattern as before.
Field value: 100; %
